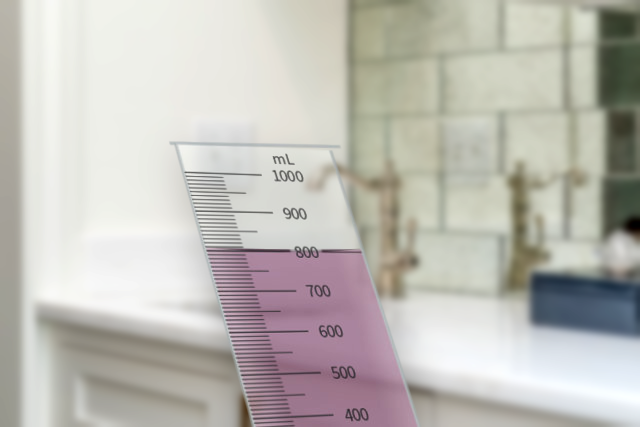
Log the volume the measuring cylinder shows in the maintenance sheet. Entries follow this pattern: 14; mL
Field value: 800; mL
